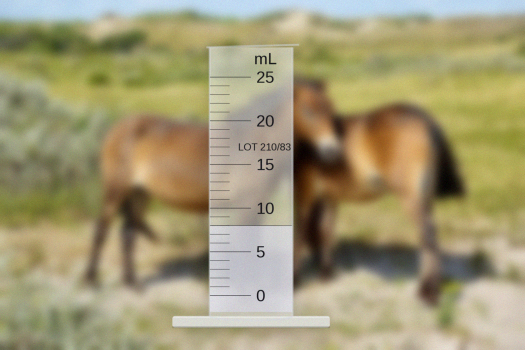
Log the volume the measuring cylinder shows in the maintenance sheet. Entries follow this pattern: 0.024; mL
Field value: 8; mL
